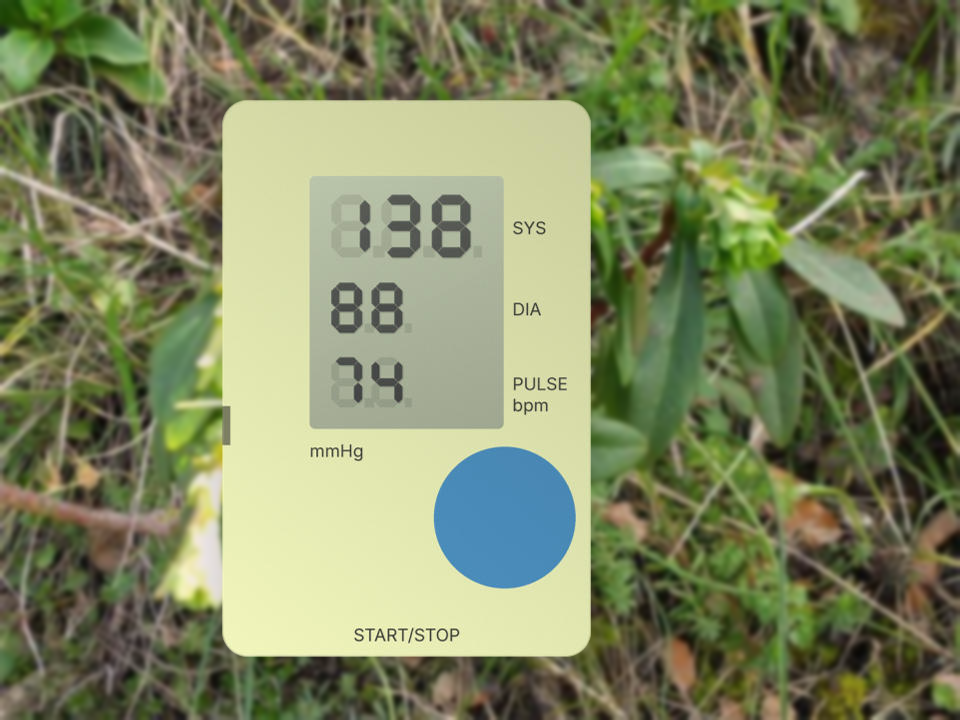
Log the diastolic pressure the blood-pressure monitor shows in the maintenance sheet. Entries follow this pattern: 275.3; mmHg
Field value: 88; mmHg
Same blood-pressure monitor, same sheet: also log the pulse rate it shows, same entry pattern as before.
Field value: 74; bpm
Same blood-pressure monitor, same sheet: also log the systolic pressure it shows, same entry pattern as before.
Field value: 138; mmHg
